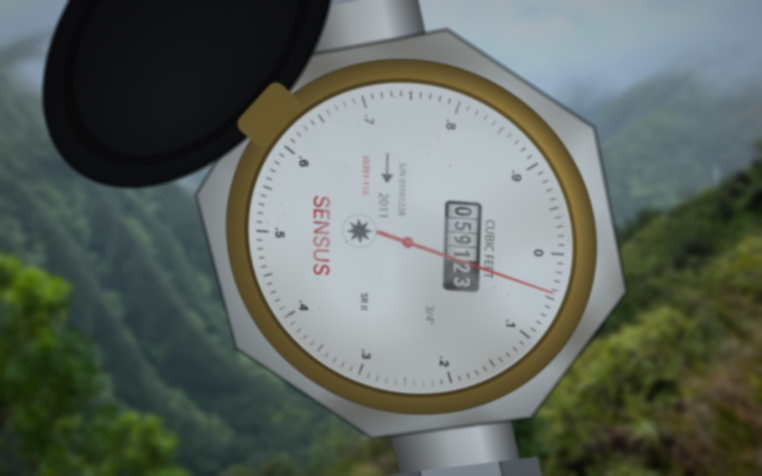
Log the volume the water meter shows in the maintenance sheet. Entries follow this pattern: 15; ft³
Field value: 59123.04; ft³
